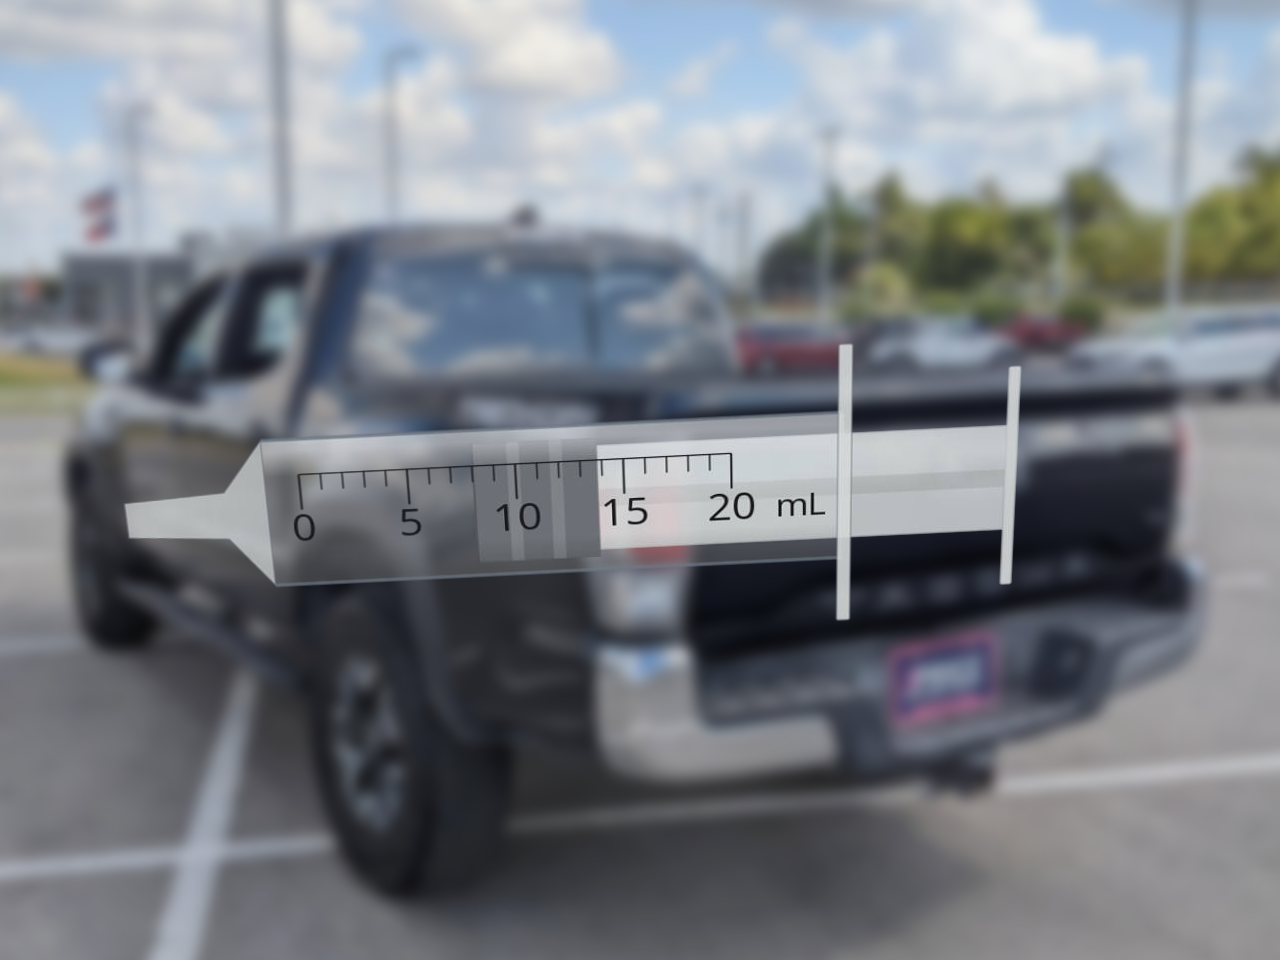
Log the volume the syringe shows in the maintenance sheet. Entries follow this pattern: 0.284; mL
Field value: 8; mL
